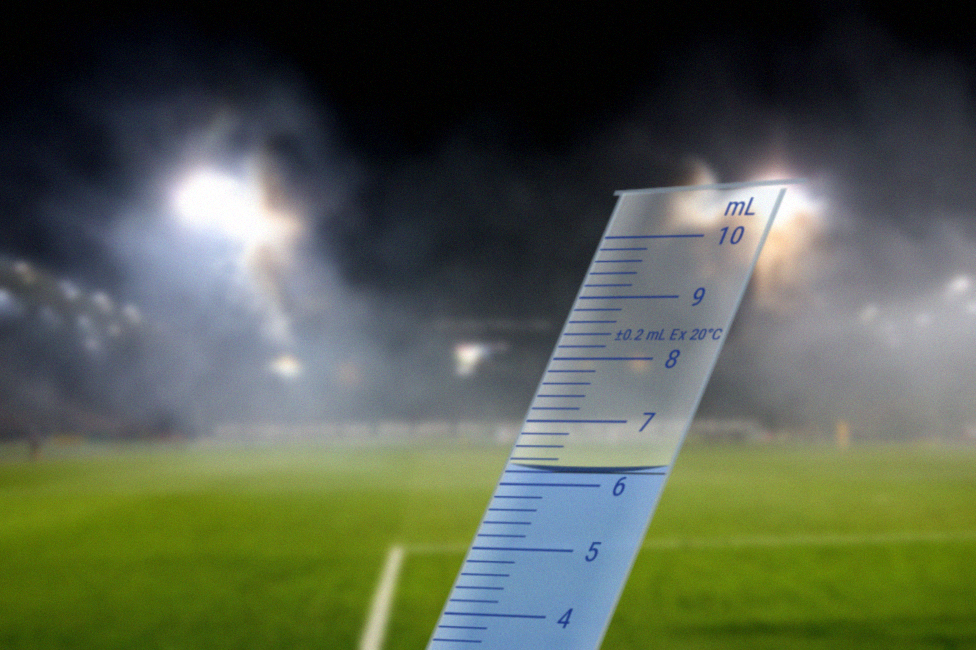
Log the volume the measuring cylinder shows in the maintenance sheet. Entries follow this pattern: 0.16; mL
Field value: 6.2; mL
